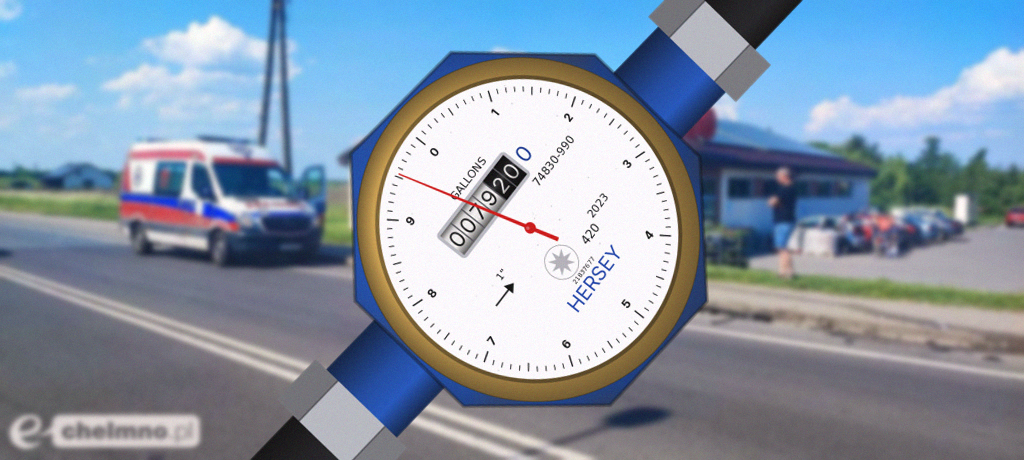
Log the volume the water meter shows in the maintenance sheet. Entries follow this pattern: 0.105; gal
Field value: 79199.5; gal
